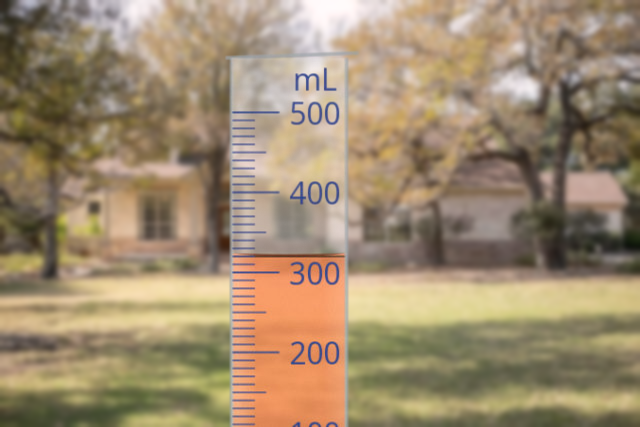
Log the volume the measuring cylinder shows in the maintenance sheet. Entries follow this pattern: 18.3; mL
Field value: 320; mL
